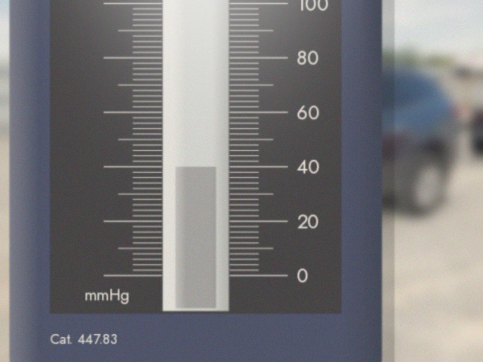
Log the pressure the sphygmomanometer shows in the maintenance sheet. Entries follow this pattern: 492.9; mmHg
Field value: 40; mmHg
